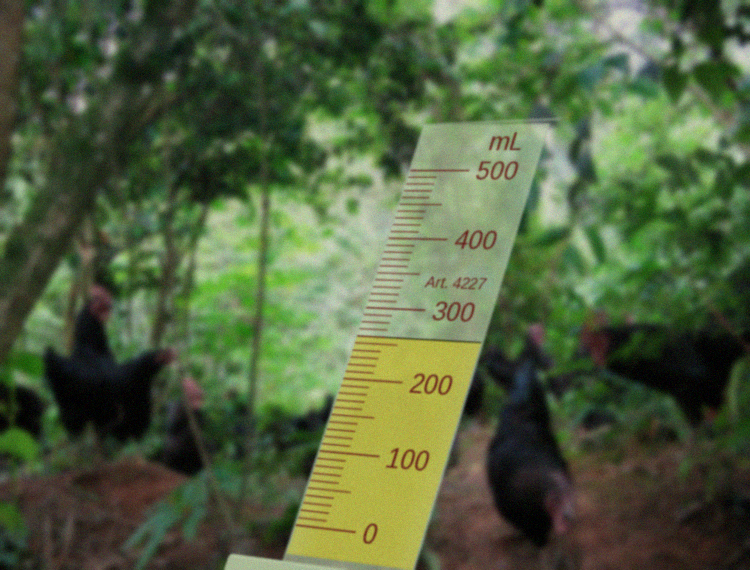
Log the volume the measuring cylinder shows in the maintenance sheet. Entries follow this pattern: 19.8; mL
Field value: 260; mL
